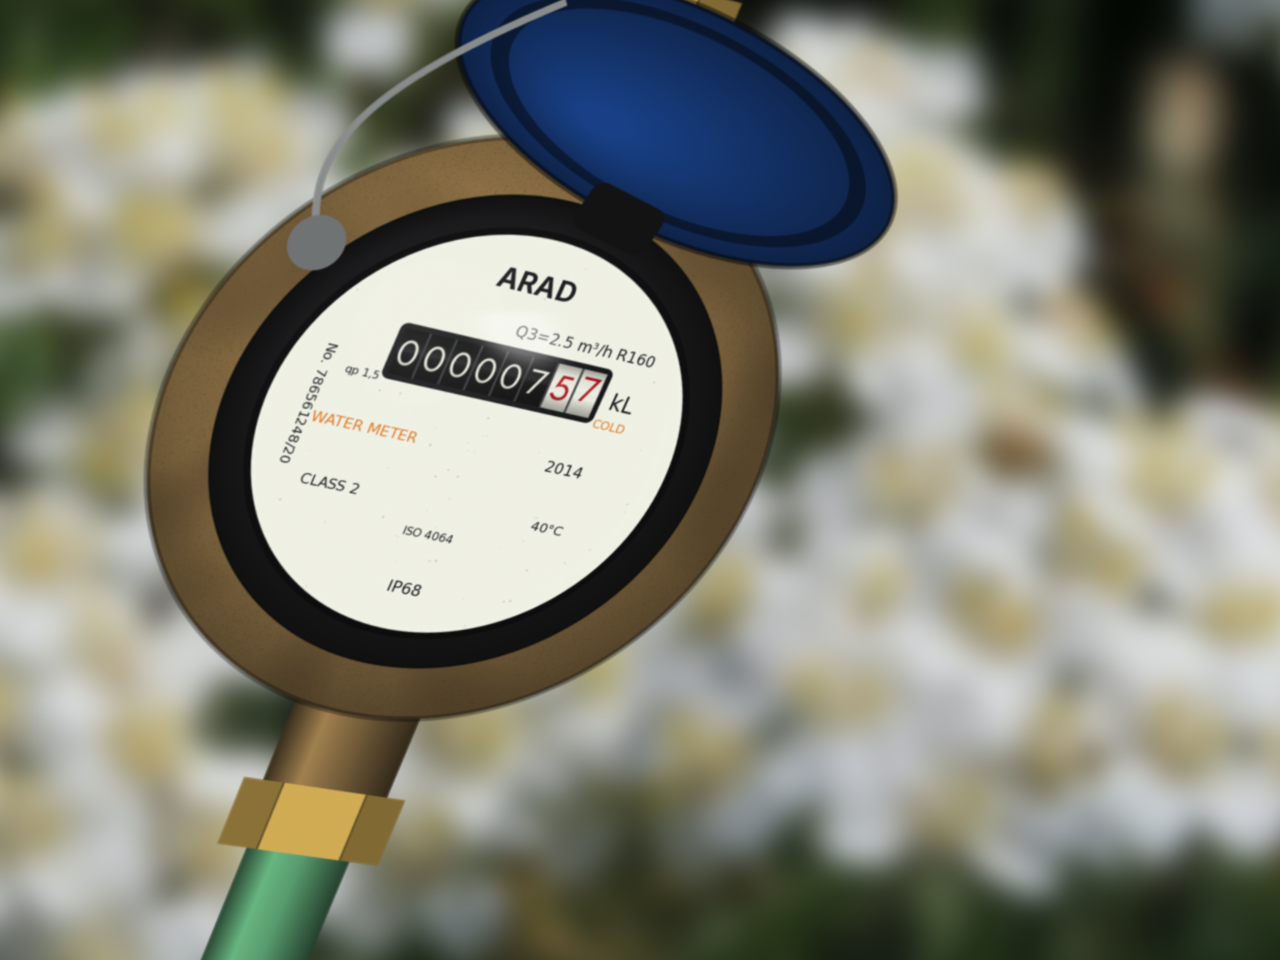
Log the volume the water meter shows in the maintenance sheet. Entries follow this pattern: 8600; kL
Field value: 7.57; kL
